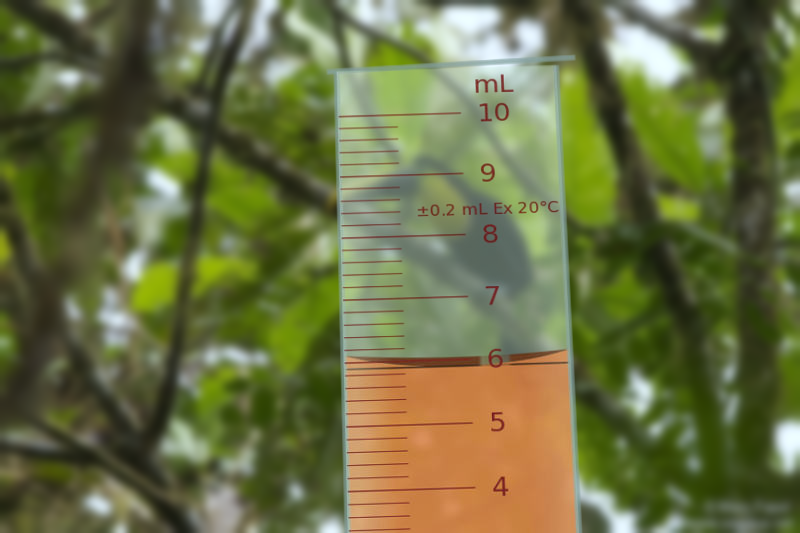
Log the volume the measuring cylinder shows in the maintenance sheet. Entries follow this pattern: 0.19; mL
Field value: 5.9; mL
